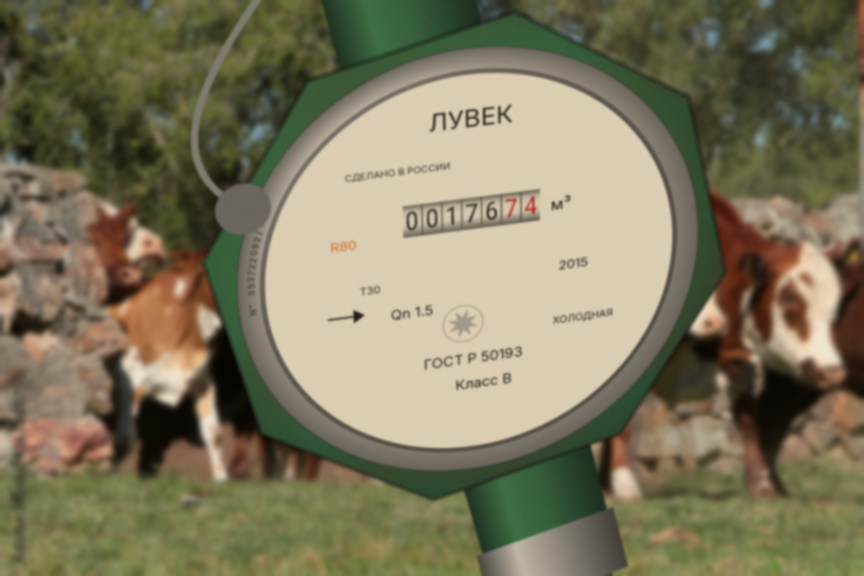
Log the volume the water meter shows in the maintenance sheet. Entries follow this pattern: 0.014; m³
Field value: 176.74; m³
